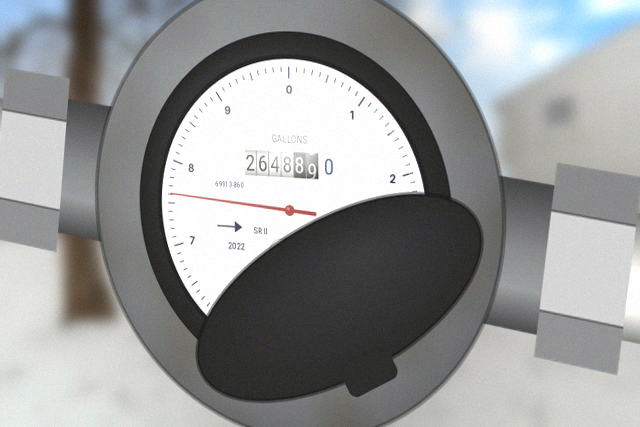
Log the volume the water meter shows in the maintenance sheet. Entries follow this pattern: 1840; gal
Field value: 2648887.6; gal
